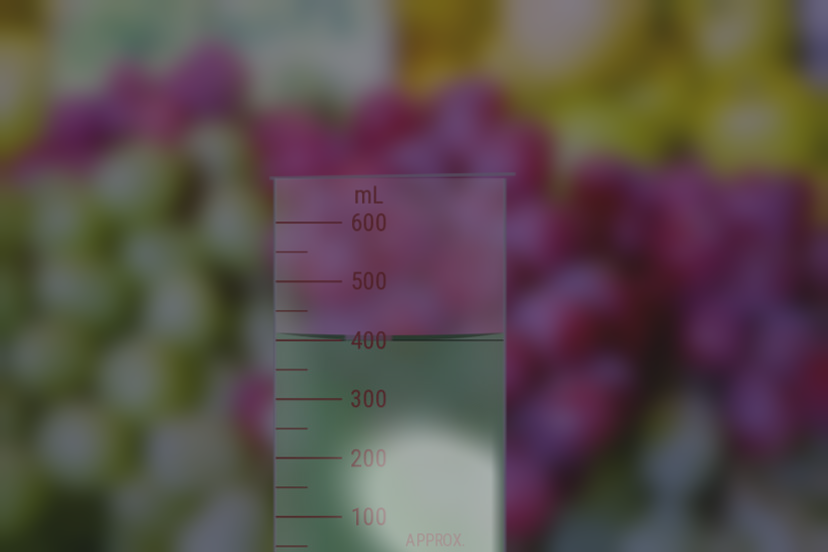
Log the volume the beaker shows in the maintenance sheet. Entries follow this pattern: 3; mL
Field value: 400; mL
